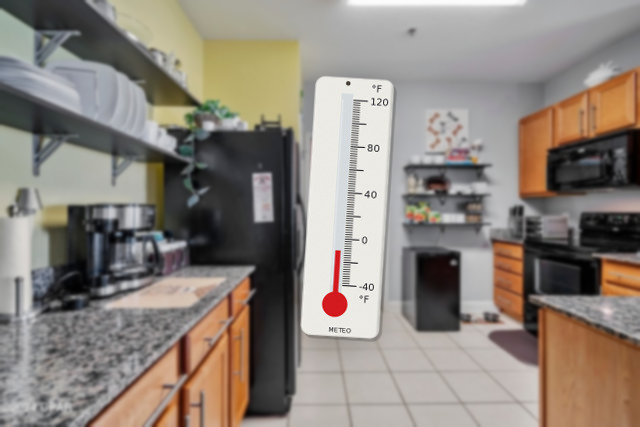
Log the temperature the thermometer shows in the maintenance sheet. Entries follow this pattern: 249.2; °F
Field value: -10; °F
